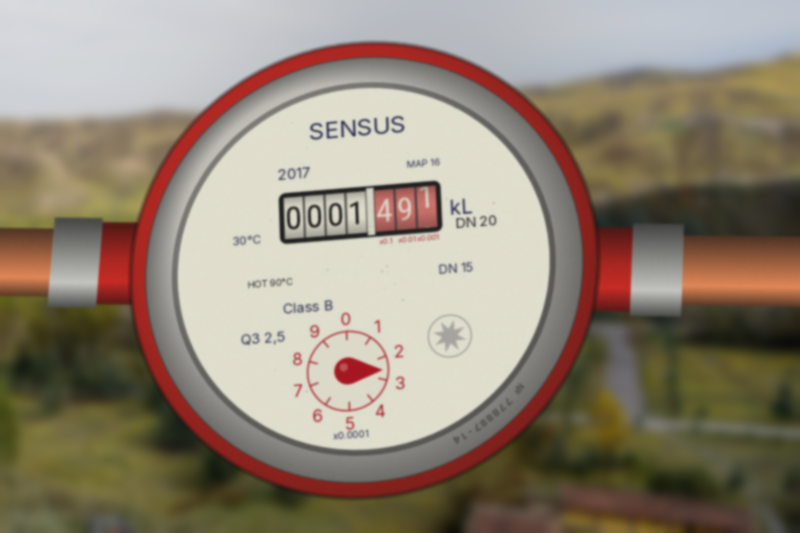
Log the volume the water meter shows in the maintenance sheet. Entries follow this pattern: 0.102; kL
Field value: 1.4912; kL
